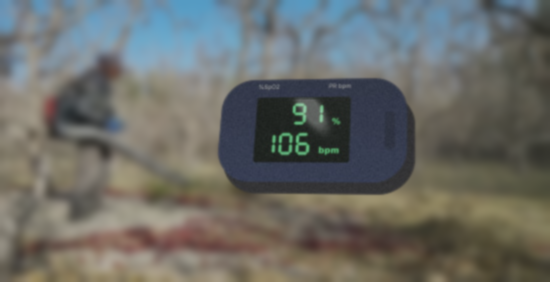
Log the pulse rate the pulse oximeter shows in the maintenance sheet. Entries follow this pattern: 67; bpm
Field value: 106; bpm
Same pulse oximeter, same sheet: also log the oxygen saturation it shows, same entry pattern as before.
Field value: 91; %
